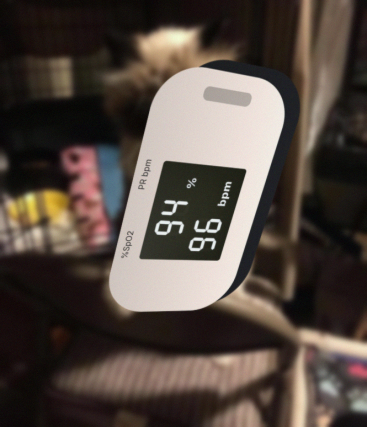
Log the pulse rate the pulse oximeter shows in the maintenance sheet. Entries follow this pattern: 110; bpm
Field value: 96; bpm
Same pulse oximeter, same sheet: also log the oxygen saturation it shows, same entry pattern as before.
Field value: 94; %
